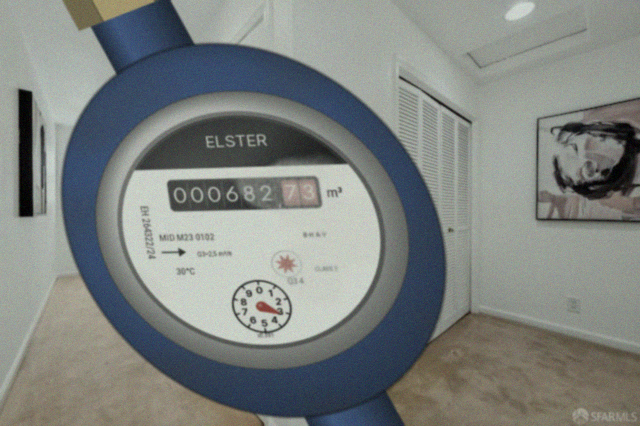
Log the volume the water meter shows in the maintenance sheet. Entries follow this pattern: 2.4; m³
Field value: 682.733; m³
